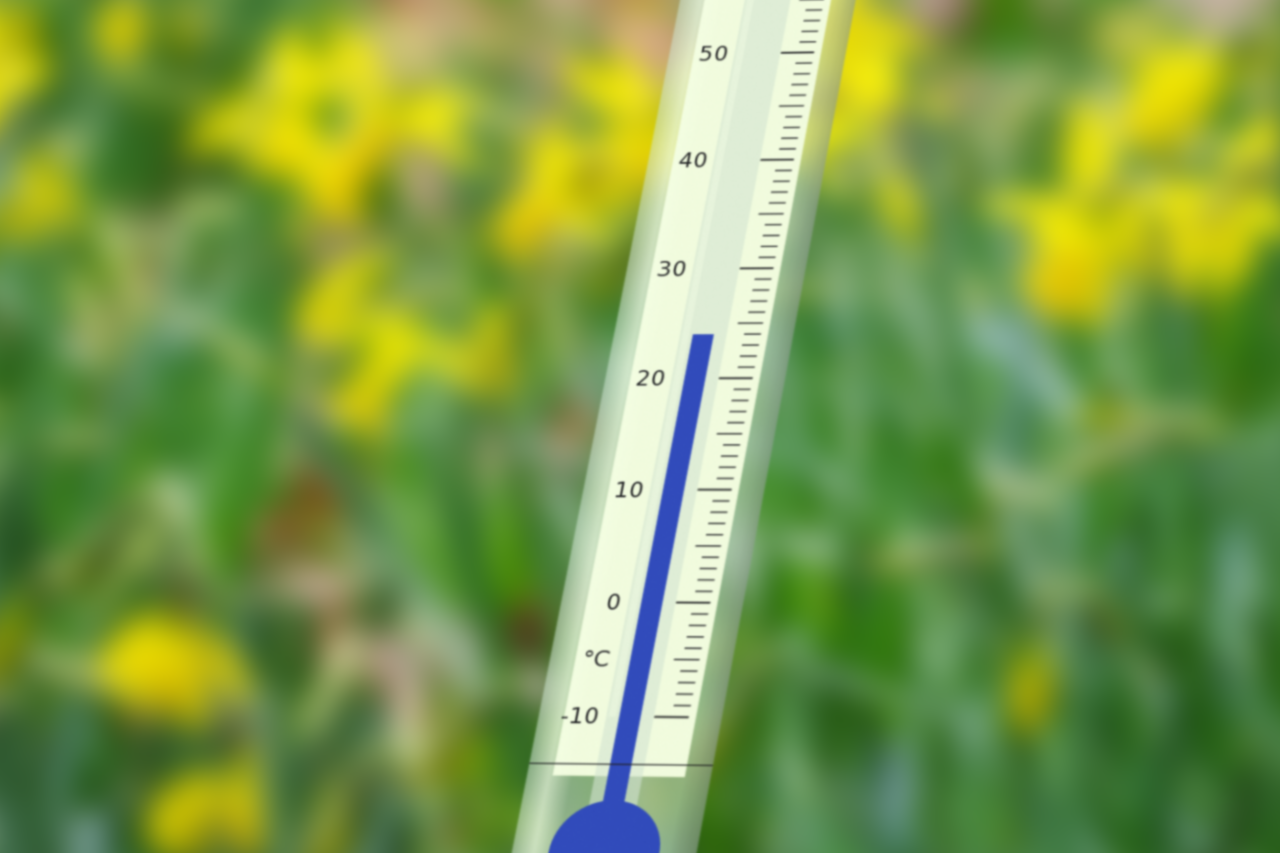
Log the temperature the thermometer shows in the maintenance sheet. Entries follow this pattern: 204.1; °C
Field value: 24; °C
